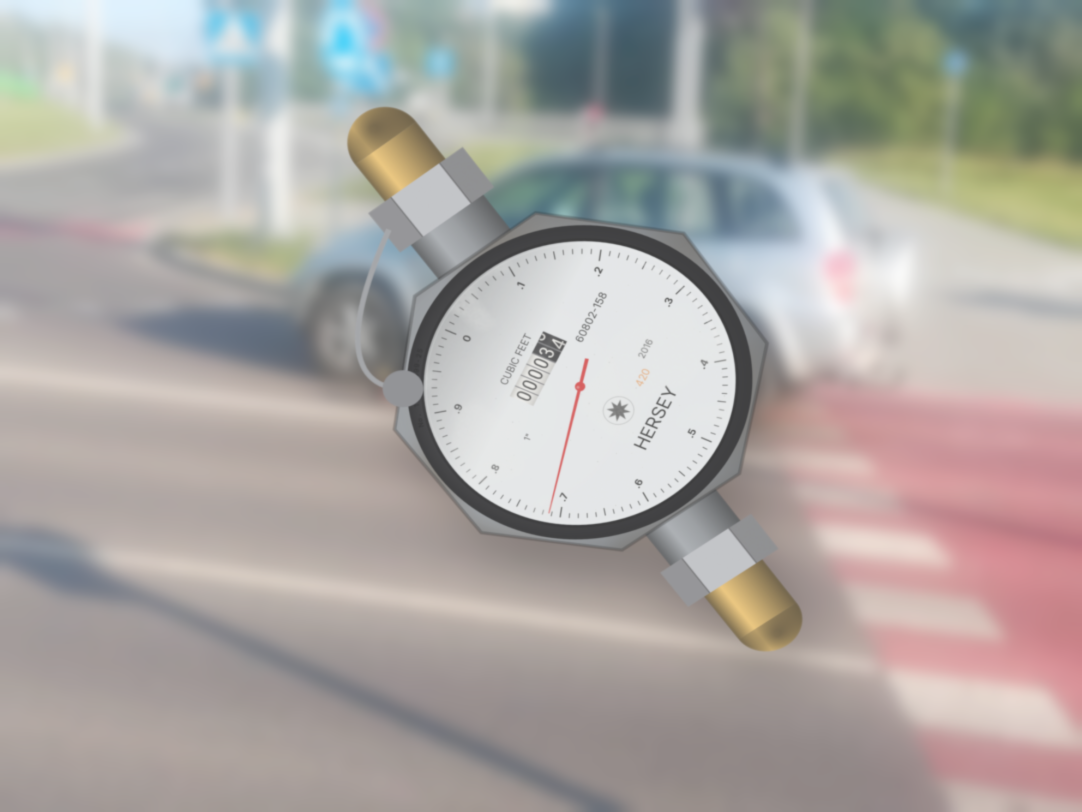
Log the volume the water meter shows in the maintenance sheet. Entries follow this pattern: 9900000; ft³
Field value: 33.71; ft³
